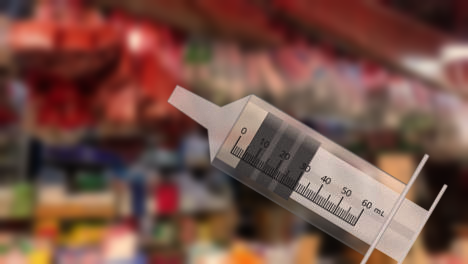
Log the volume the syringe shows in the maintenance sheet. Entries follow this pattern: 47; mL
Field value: 5; mL
